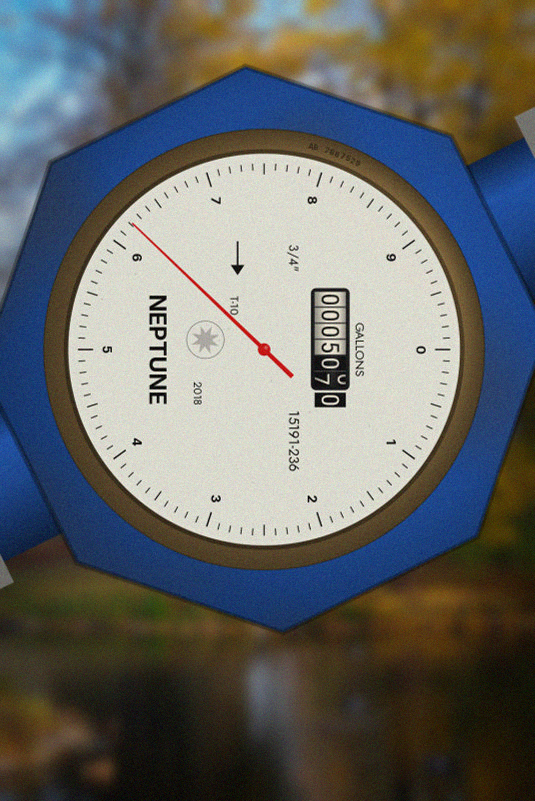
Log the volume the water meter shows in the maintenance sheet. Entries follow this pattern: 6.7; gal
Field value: 5066.2; gal
